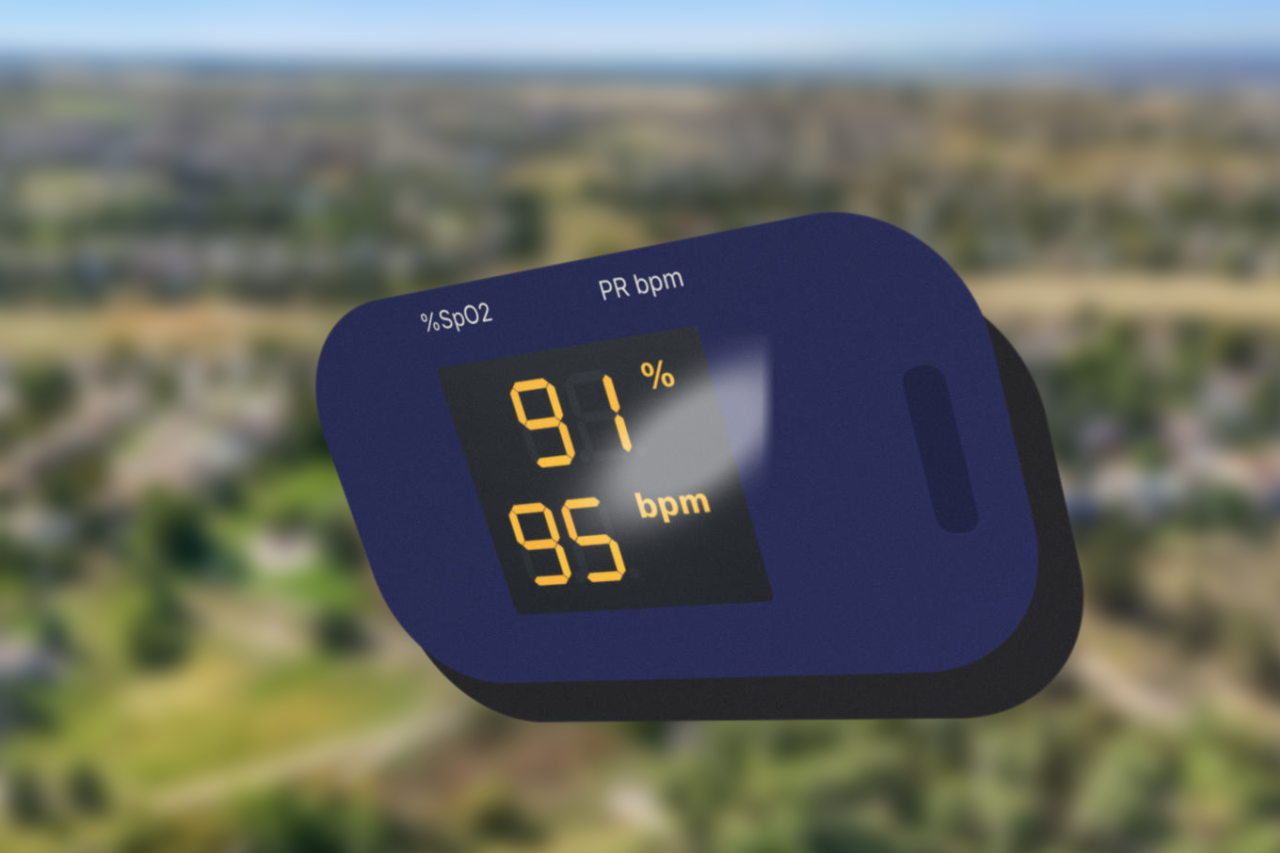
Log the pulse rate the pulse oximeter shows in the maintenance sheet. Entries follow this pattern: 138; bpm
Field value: 95; bpm
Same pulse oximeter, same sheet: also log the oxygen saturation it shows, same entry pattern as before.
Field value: 91; %
